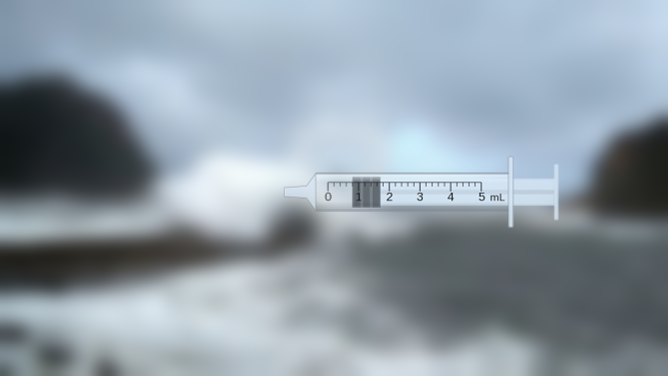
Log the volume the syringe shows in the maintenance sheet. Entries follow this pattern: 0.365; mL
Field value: 0.8; mL
